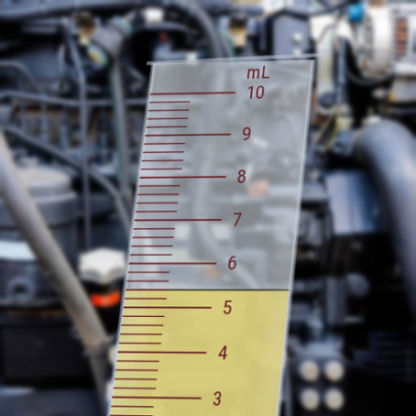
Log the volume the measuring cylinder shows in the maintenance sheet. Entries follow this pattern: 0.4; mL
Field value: 5.4; mL
